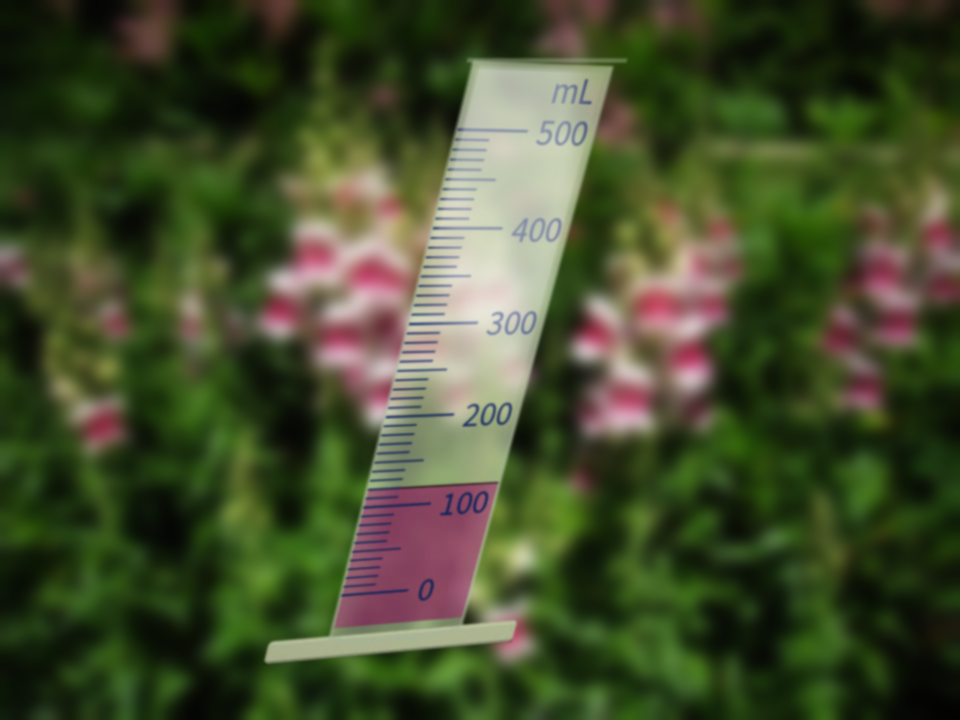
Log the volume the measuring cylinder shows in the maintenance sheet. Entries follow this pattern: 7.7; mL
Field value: 120; mL
